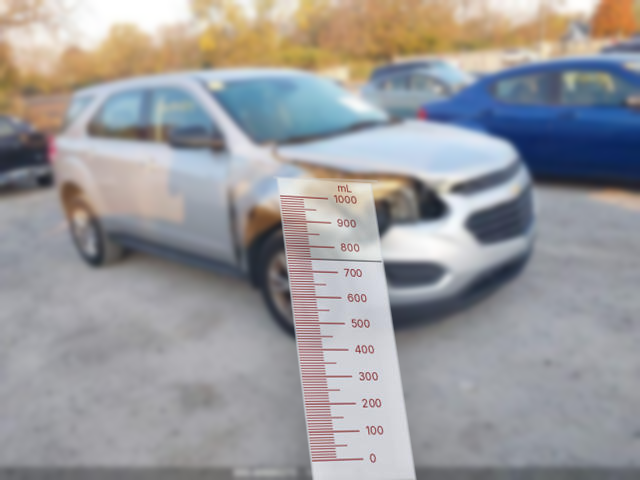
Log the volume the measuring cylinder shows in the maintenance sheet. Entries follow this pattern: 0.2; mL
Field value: 750; mL
